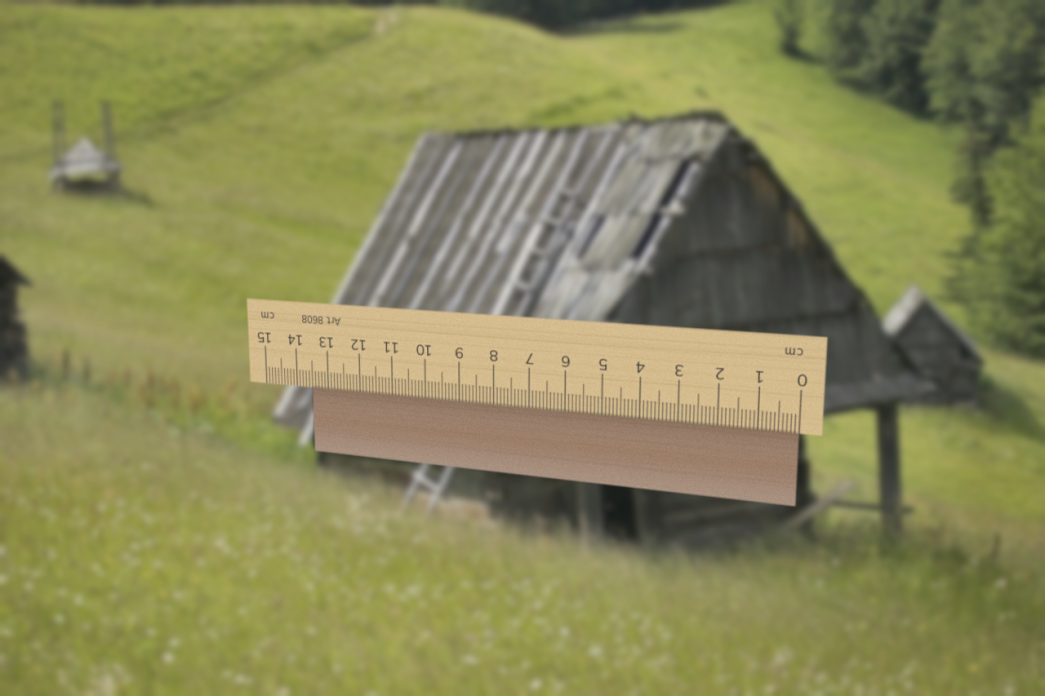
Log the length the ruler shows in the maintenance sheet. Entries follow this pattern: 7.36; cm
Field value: 13.5; cm
